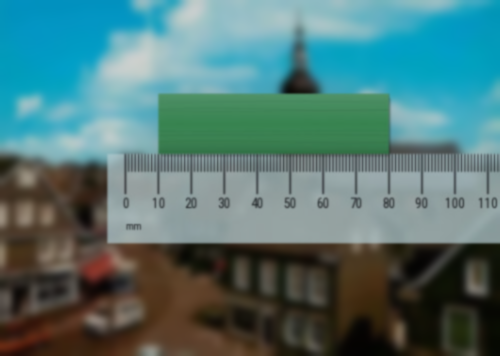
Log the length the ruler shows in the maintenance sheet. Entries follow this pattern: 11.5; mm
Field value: 70; mm
